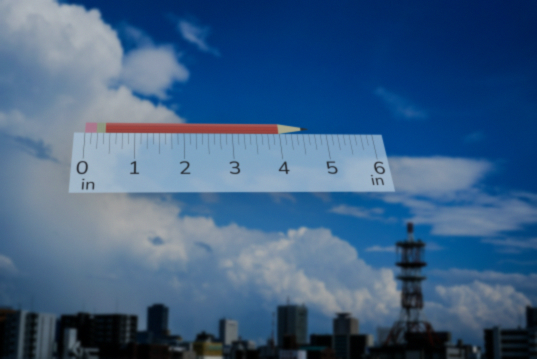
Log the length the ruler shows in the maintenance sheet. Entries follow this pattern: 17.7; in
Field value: 4.625; in
